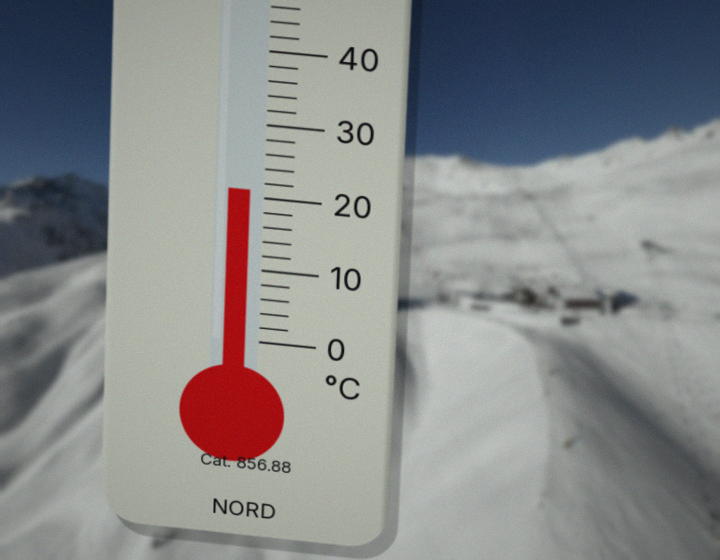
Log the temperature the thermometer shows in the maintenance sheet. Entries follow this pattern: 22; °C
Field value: 21; °C
